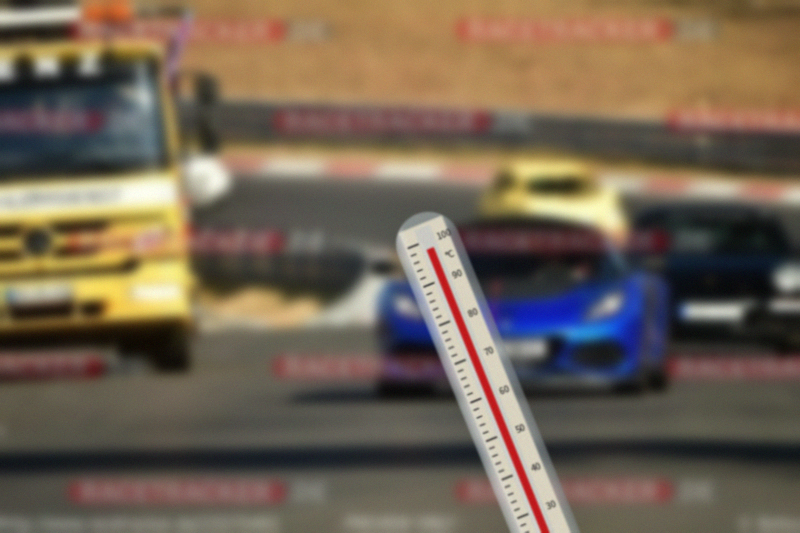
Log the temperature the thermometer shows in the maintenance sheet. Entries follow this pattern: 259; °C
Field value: 98; °C
